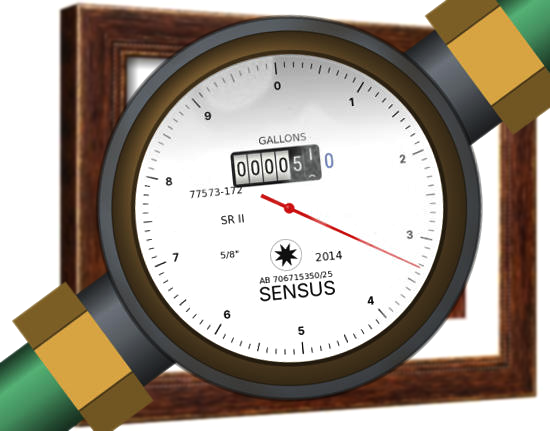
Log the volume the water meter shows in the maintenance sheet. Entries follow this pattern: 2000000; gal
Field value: 513.3; gal
